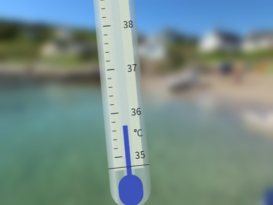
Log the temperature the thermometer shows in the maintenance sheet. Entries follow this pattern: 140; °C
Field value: 35.7; °C
